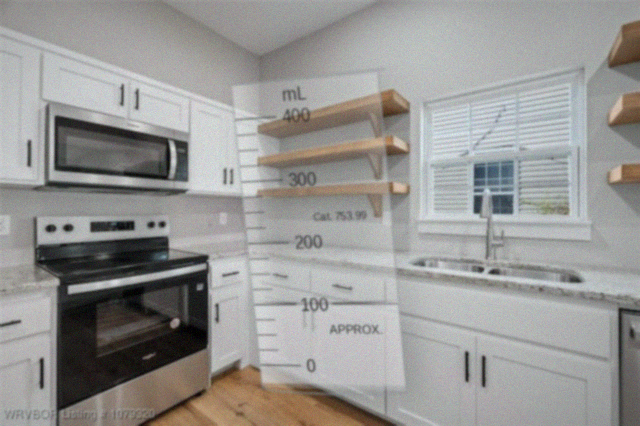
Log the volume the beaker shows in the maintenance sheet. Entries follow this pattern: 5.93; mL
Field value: 100; mL
